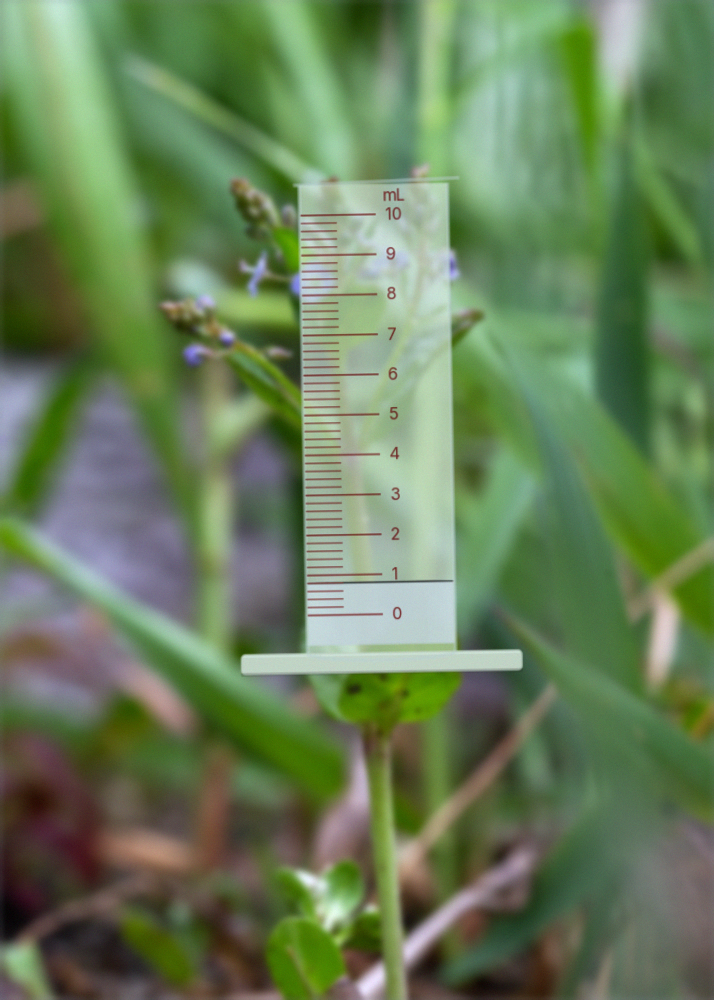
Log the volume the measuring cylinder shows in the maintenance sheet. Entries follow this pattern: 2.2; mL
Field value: 0.8; mL
